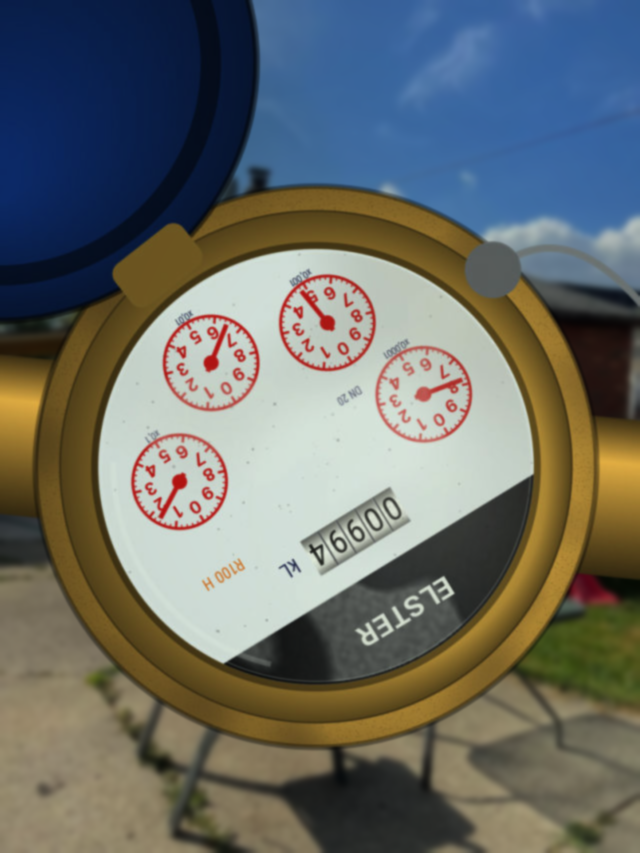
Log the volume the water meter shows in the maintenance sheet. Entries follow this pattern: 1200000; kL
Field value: 994.1647; kL
